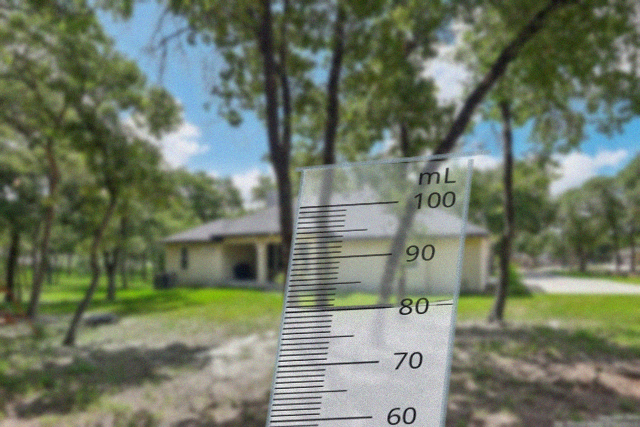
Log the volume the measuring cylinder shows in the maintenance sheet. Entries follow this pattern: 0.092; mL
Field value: 80; mL
